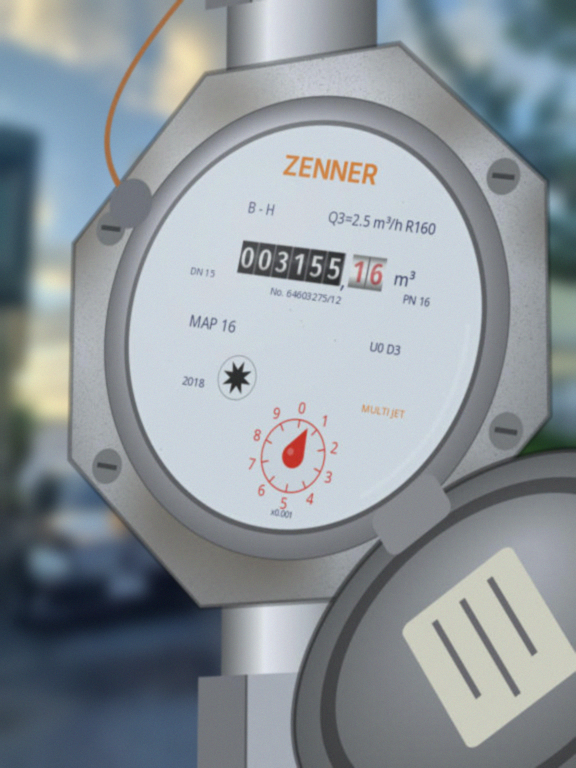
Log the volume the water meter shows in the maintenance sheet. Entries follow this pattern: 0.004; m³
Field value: 3155.160; m³
